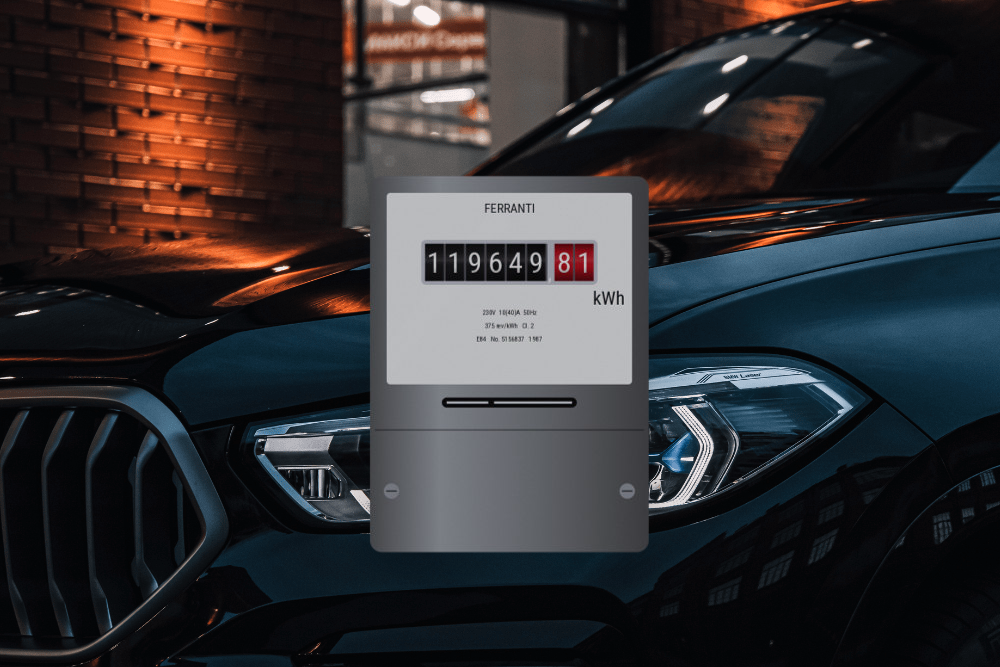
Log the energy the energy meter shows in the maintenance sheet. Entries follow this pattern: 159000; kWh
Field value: 119649.81; kWh
